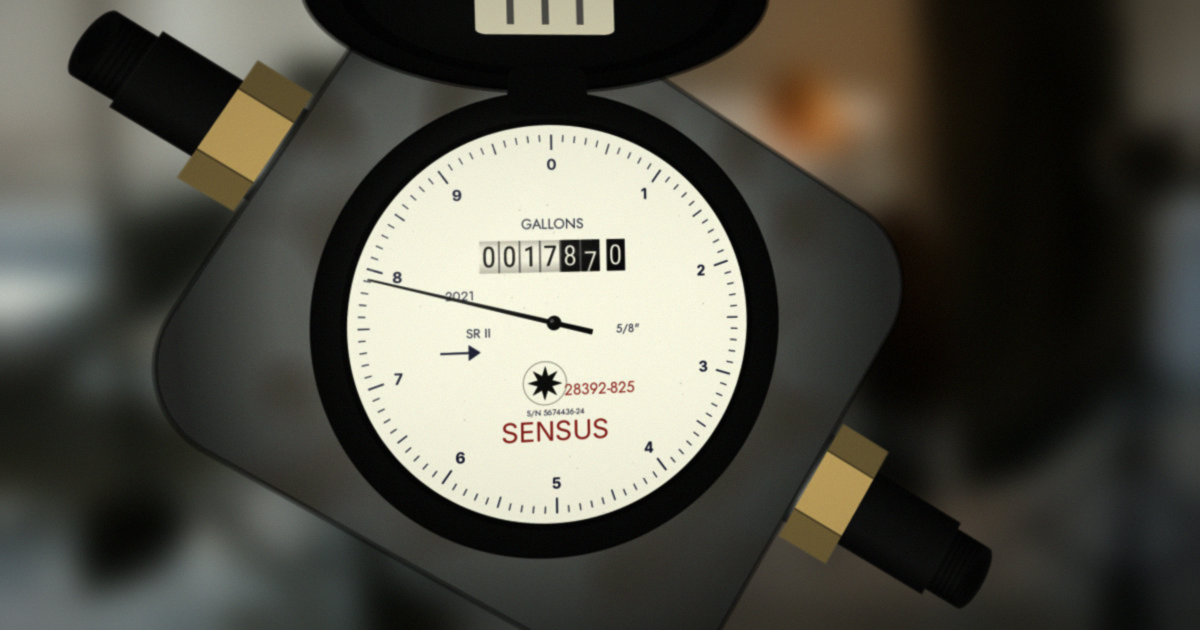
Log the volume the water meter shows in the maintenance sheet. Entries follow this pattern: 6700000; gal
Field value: 17867.9; gal
